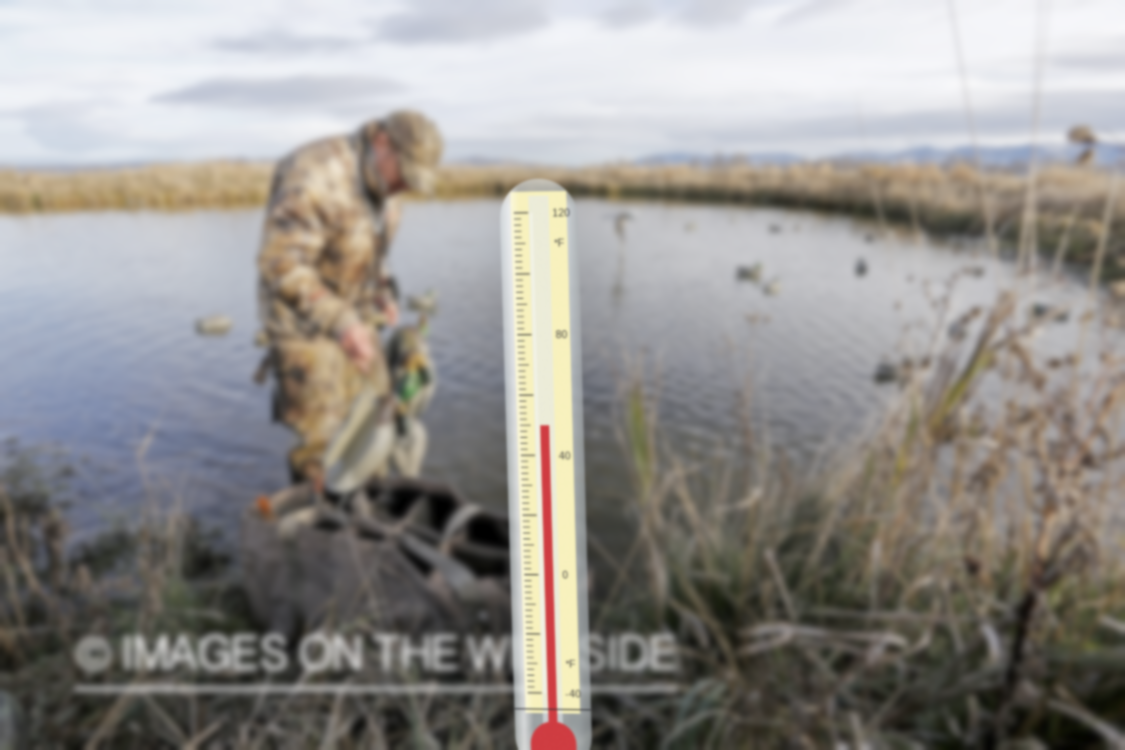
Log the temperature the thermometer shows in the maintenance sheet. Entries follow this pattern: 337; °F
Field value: 50; °F
